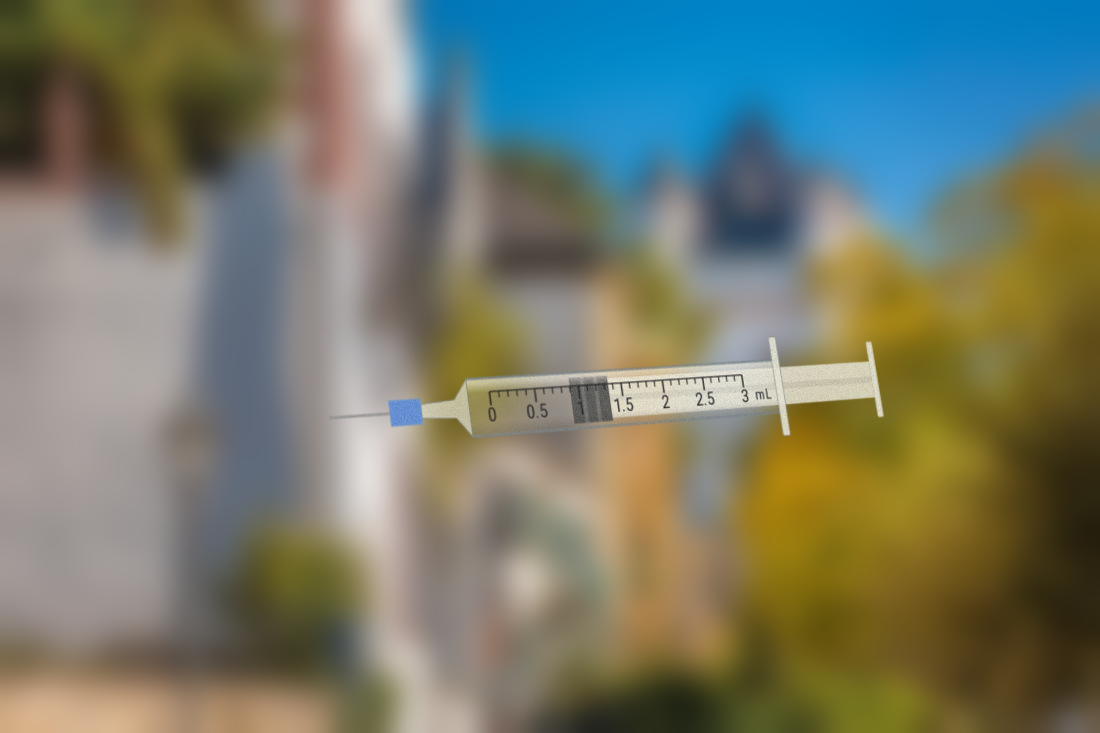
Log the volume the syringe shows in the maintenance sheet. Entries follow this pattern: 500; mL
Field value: 0.9; mL
